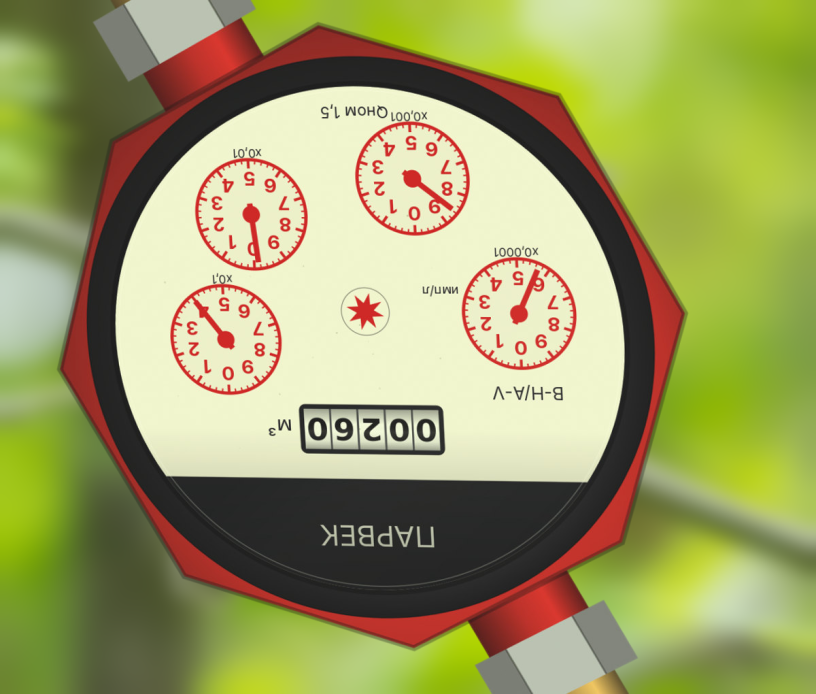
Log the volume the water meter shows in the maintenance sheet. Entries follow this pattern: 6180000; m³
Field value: 260.3985; m³
